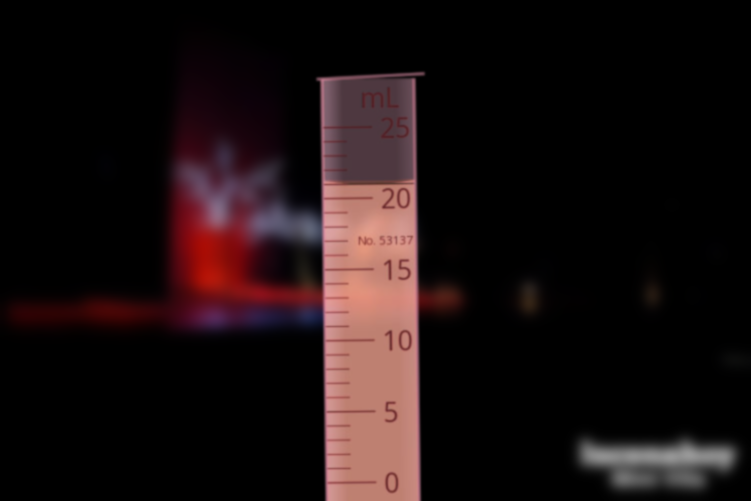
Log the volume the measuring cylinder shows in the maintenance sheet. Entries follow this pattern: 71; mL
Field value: 21; mL
